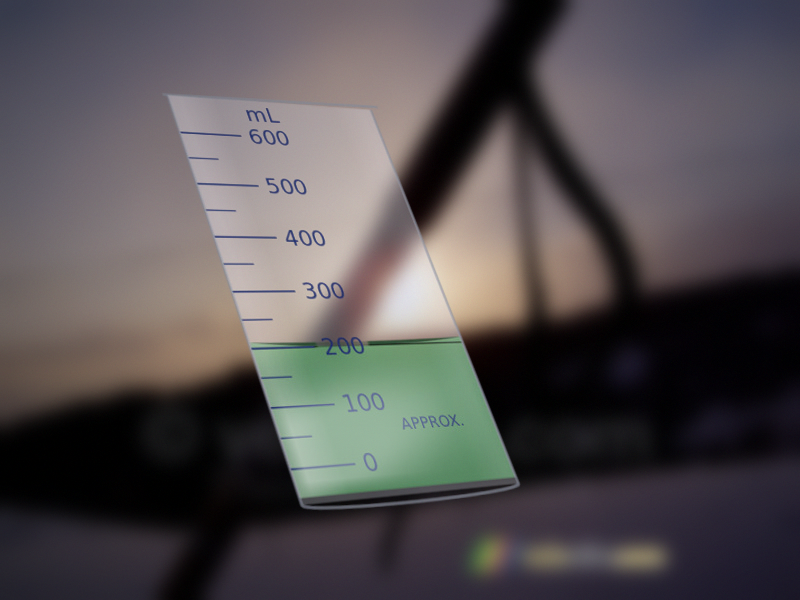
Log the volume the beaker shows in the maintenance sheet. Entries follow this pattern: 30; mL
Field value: 200; mL
